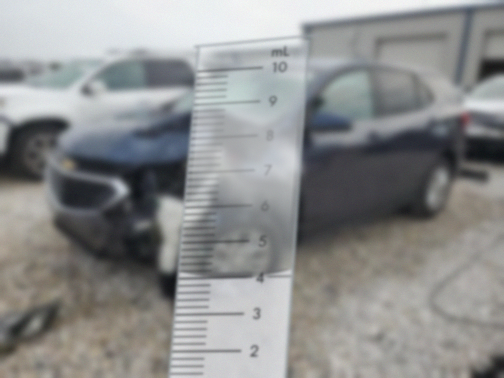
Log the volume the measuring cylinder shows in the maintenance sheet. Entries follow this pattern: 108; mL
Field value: 4; mL
